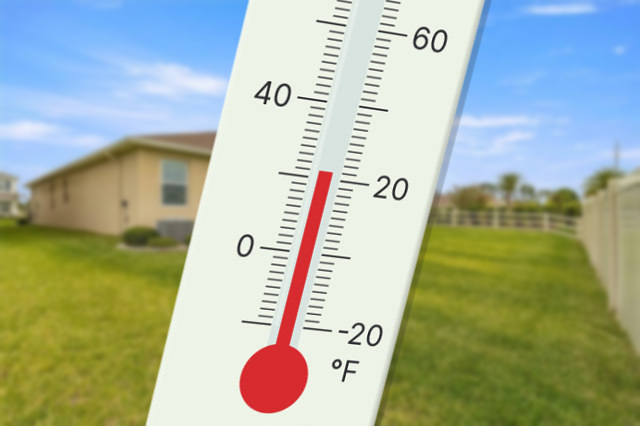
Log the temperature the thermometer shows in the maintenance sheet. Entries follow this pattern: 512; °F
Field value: 22; °F
